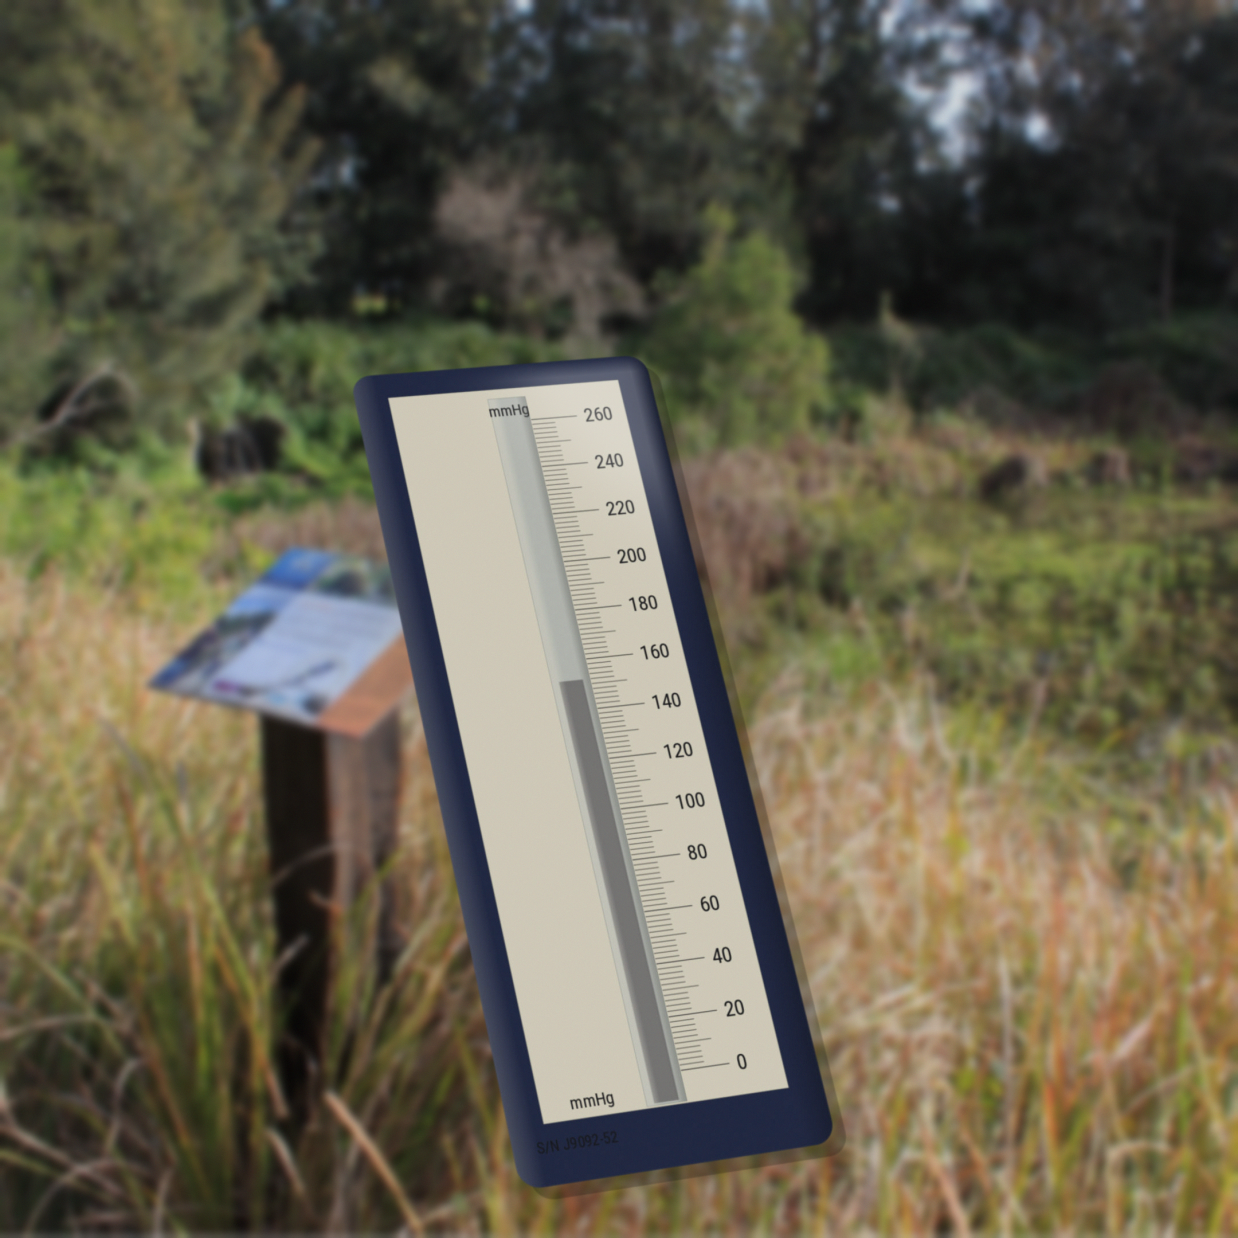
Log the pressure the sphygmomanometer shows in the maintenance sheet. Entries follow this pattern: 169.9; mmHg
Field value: 152; mmHg
